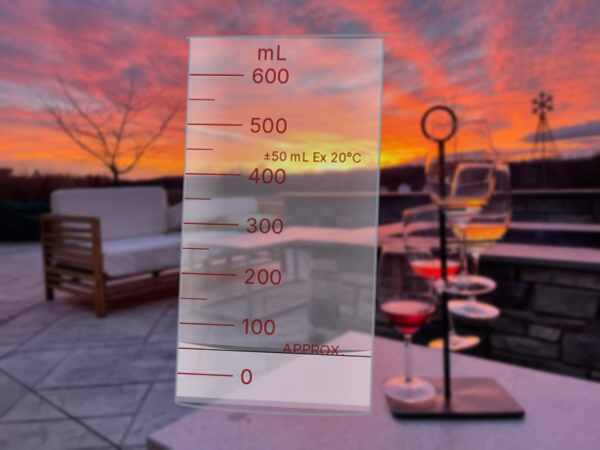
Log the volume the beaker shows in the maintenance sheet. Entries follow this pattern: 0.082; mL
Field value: 50; mL
